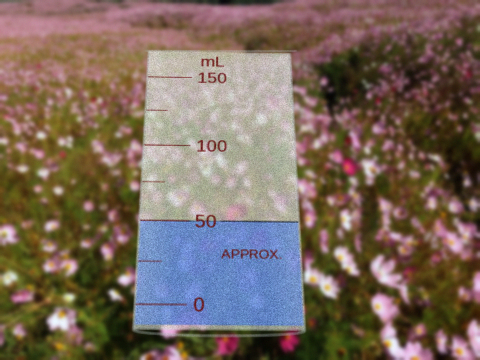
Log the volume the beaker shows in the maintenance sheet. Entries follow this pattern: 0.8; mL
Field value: 50; mL
